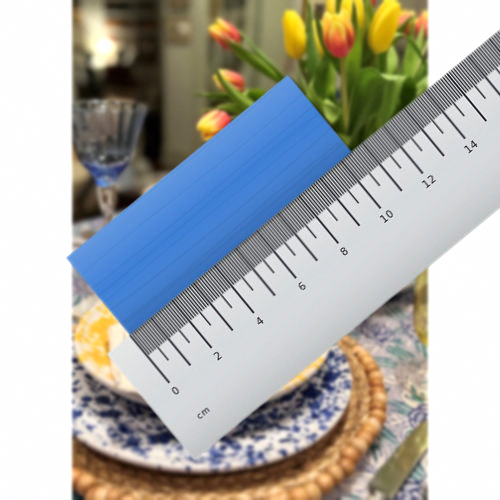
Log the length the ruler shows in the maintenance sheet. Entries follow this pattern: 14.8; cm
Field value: 10.5; cm
